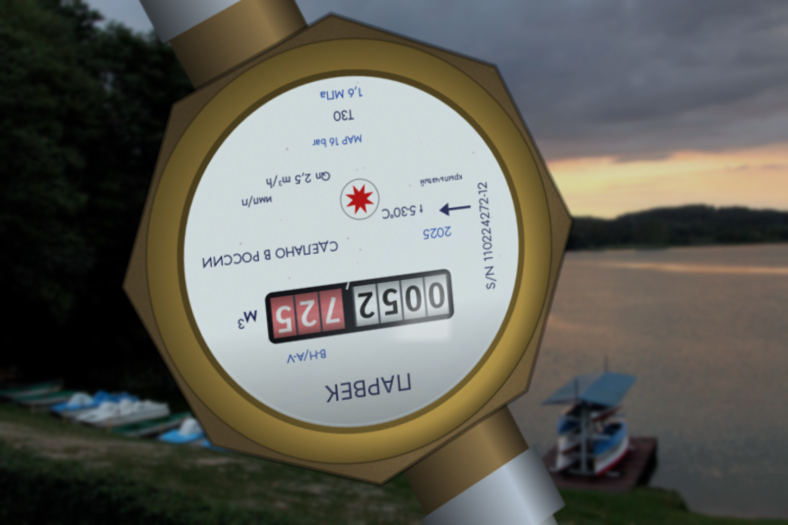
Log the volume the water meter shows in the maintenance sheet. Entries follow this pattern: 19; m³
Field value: 52.725; m³
